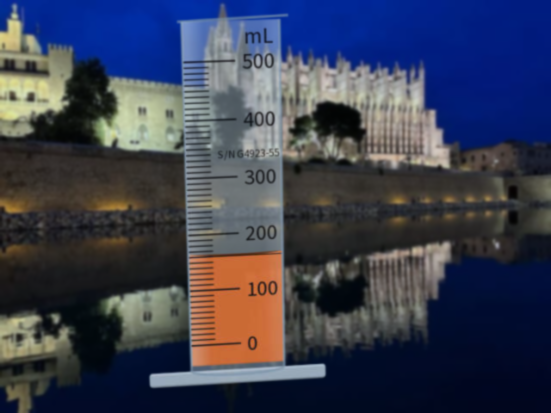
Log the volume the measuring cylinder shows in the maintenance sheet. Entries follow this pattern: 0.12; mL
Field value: 160; mL
